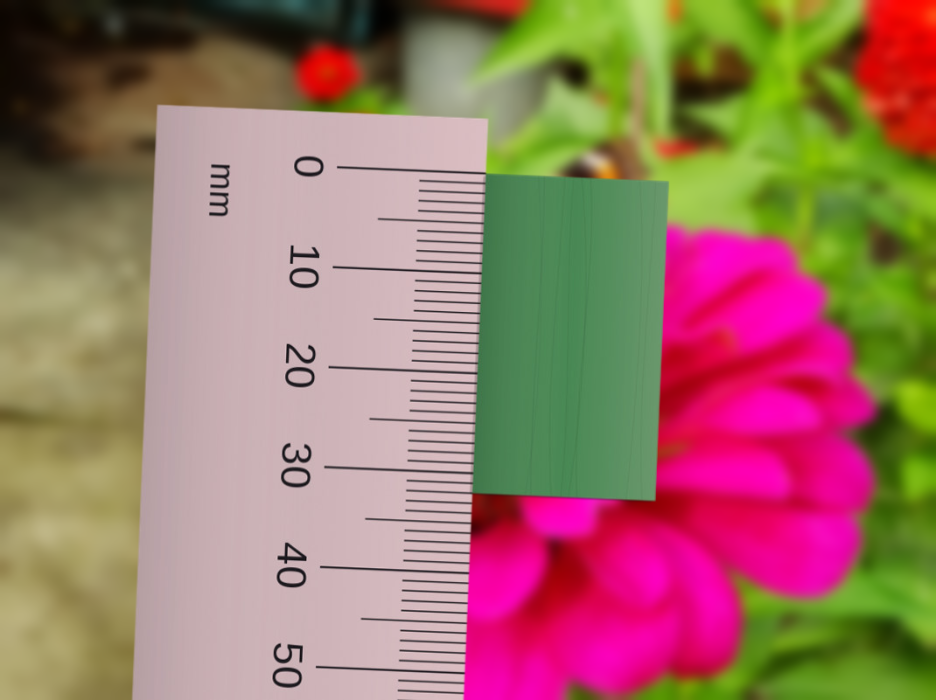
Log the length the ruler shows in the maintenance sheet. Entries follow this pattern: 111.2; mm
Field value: 32; mm
